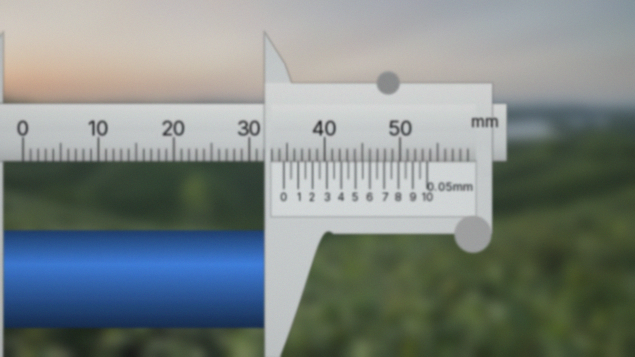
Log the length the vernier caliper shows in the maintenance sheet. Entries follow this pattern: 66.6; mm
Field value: 34.6; mm
